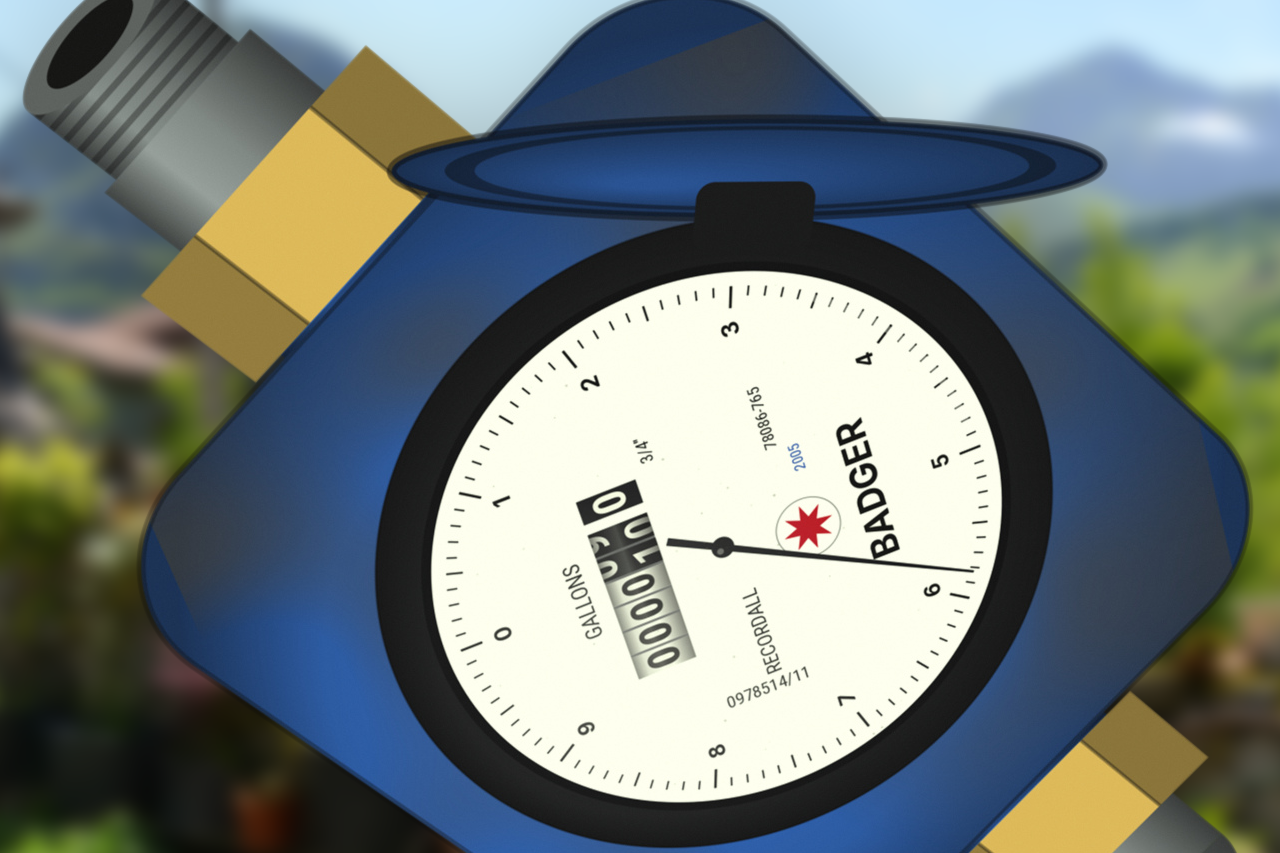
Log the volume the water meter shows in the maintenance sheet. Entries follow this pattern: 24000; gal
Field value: 95.8; gal
